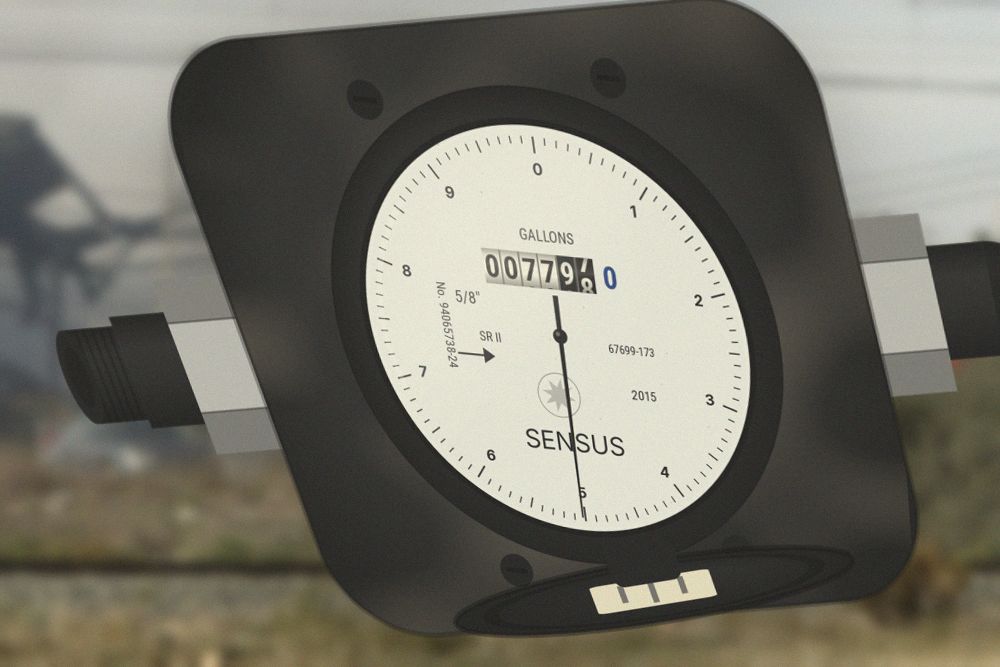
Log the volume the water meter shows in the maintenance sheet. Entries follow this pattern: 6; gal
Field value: 77975.0; gal
